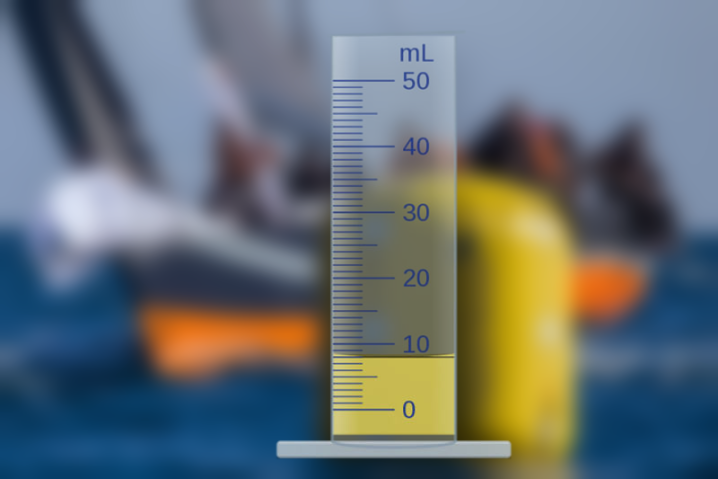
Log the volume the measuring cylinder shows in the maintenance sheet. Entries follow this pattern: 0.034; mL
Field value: 8; mL
